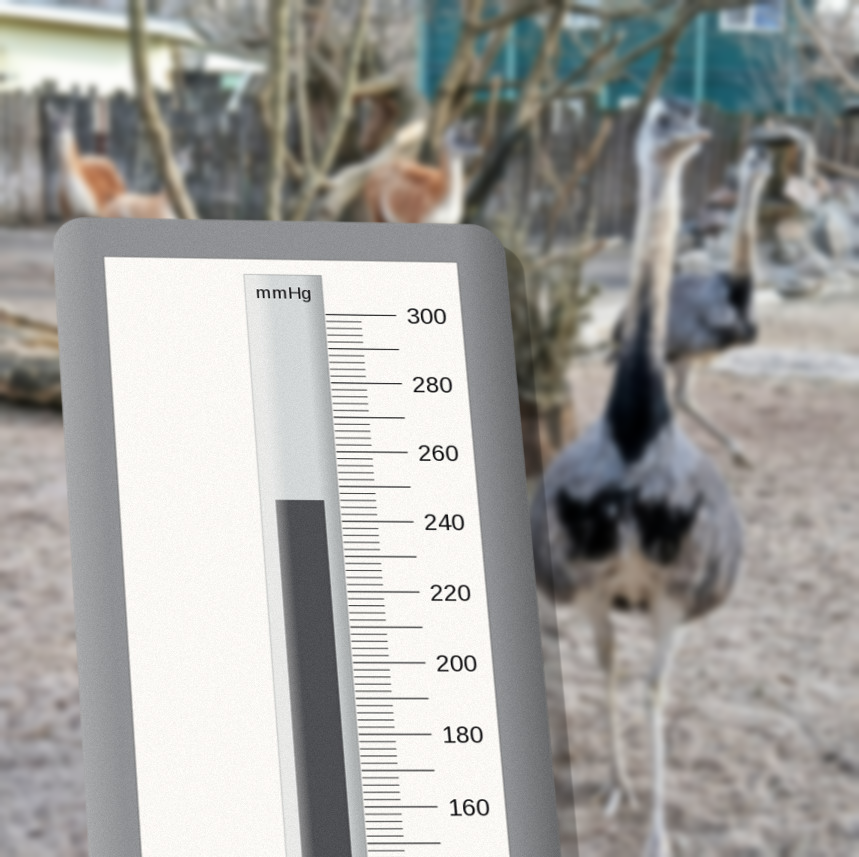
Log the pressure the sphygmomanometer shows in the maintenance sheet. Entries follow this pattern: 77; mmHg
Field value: 246; mmHg
